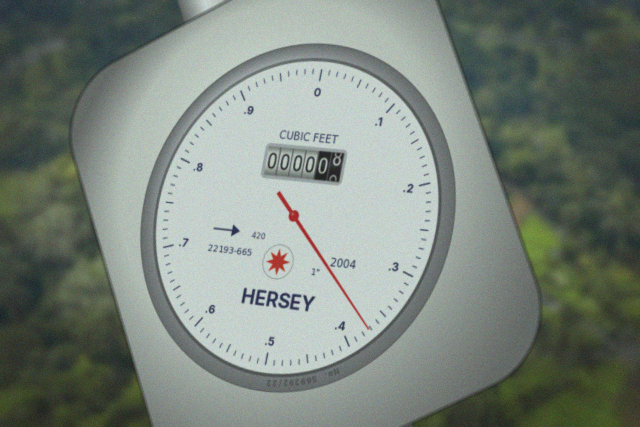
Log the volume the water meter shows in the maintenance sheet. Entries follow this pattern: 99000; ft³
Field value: 8.37; ft³
